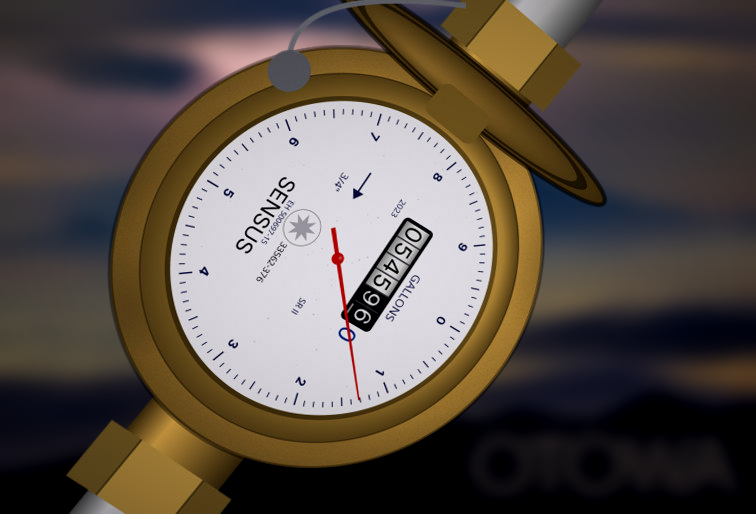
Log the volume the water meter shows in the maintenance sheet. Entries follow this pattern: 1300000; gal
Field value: 545961.3; gal
